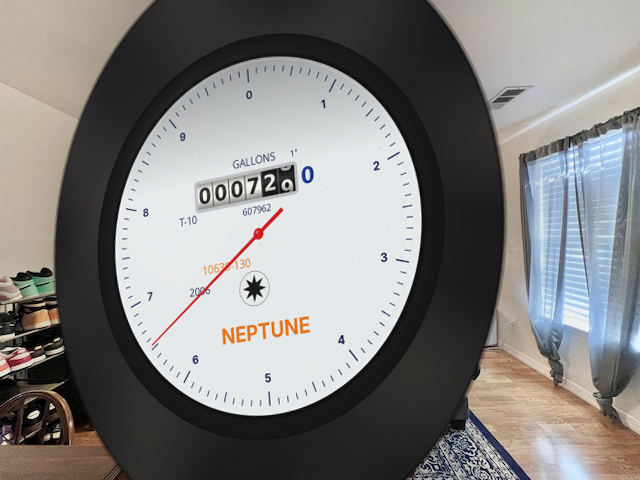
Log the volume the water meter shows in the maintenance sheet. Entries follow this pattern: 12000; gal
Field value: 7286.5; gal
